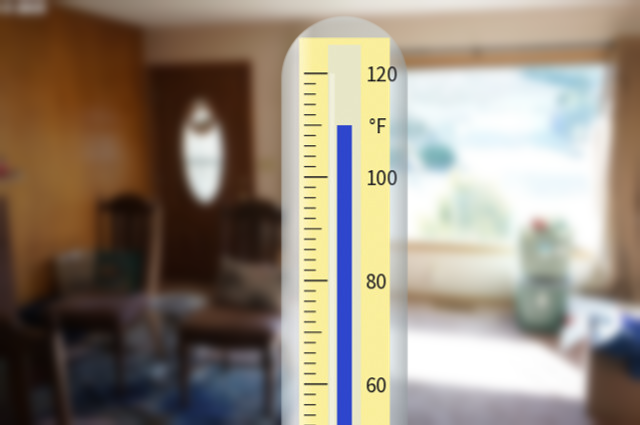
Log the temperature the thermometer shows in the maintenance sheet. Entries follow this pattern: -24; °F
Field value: 110; °F
